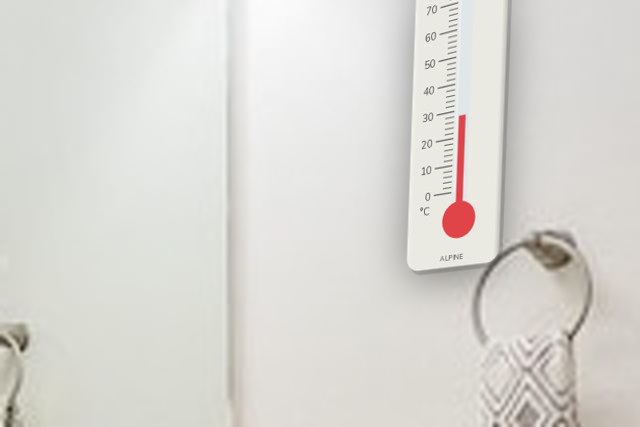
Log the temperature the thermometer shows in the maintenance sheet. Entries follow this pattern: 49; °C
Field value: 28; °C
